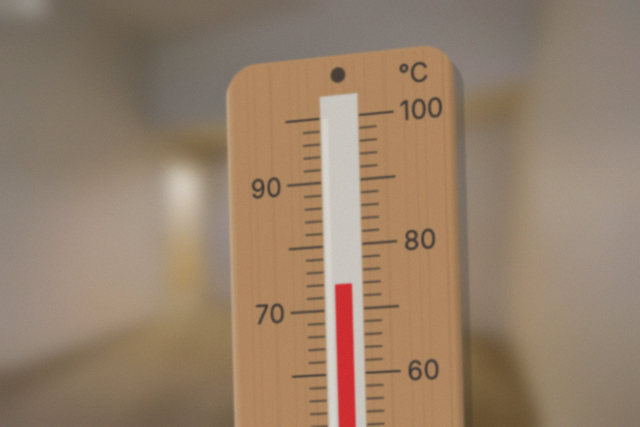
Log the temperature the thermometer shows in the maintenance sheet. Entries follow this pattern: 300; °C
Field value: 74; °C
